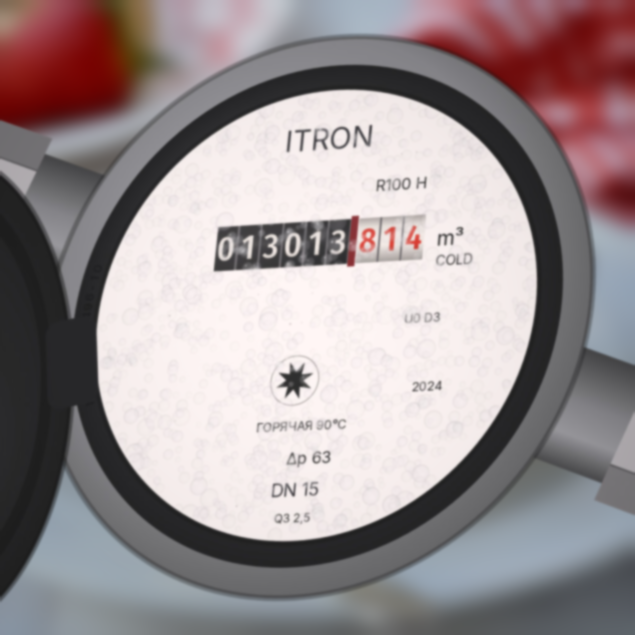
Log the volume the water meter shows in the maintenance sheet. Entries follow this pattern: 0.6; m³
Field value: 13013.814; m³
